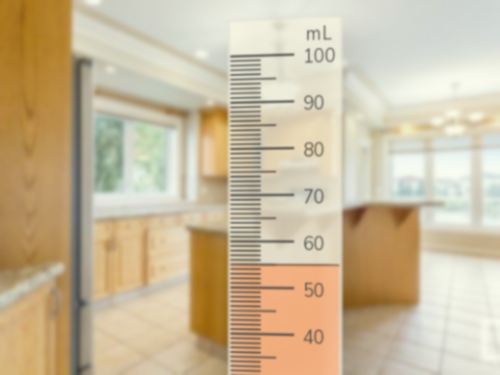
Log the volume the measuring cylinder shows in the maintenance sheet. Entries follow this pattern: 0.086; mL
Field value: 55; mL
